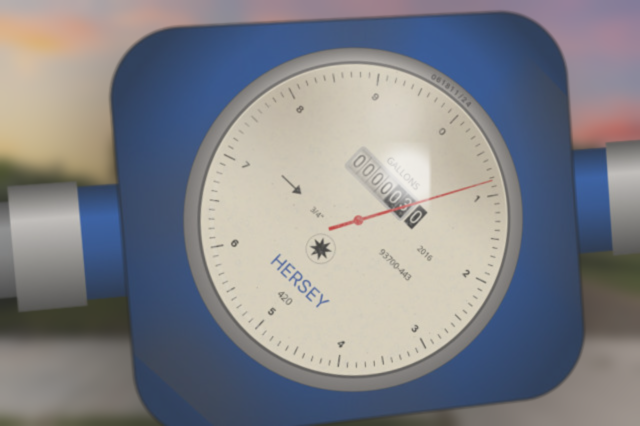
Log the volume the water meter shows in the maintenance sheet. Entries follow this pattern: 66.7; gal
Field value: 30.8; gal
